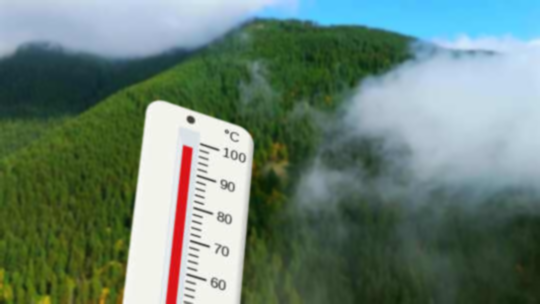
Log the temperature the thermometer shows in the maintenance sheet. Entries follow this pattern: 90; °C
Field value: 98; °C
